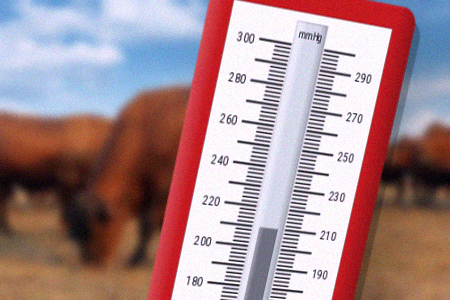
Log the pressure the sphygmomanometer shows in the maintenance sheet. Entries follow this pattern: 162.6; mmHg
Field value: 210; mmHg
